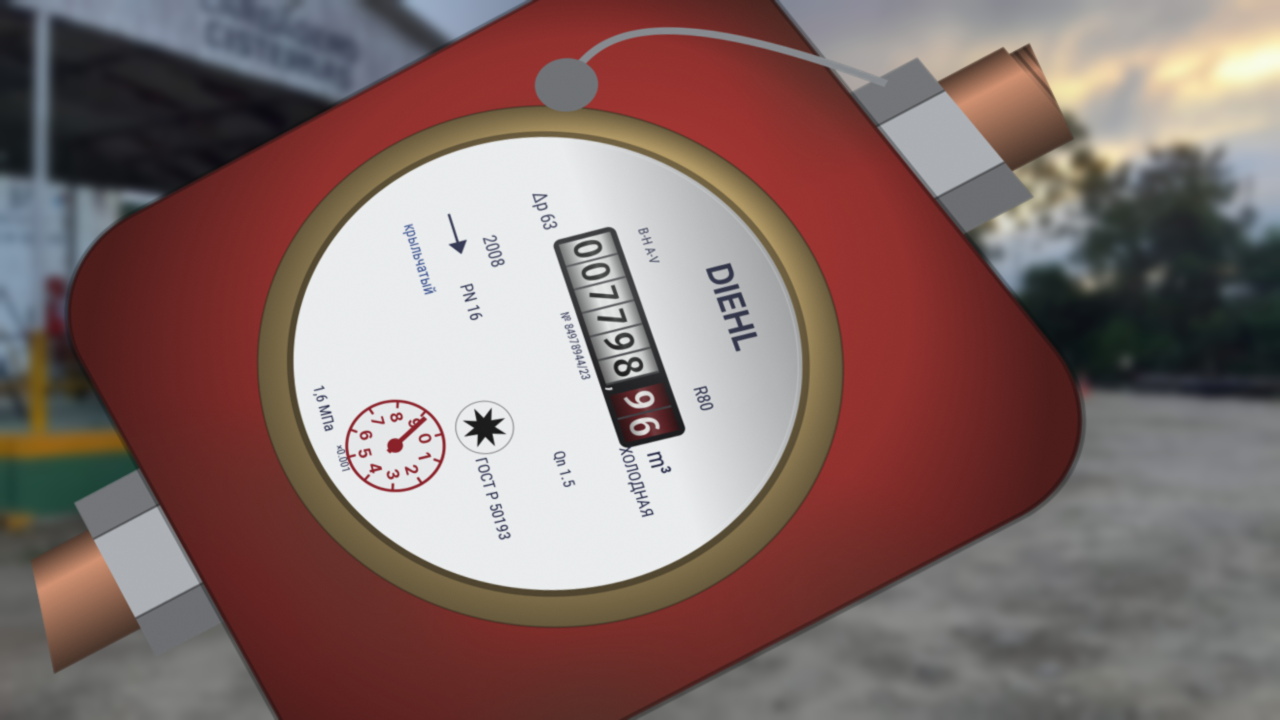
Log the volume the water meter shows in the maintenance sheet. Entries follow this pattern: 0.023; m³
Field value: 7798.959; m³
